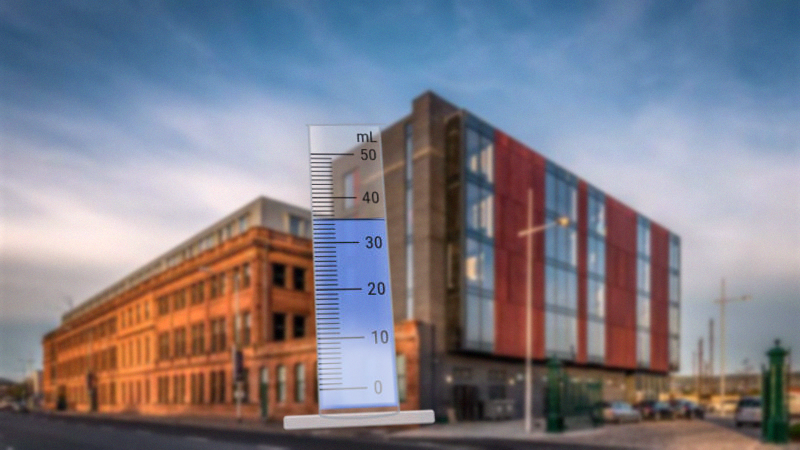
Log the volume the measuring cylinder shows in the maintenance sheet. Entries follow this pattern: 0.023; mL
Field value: 35; mL
